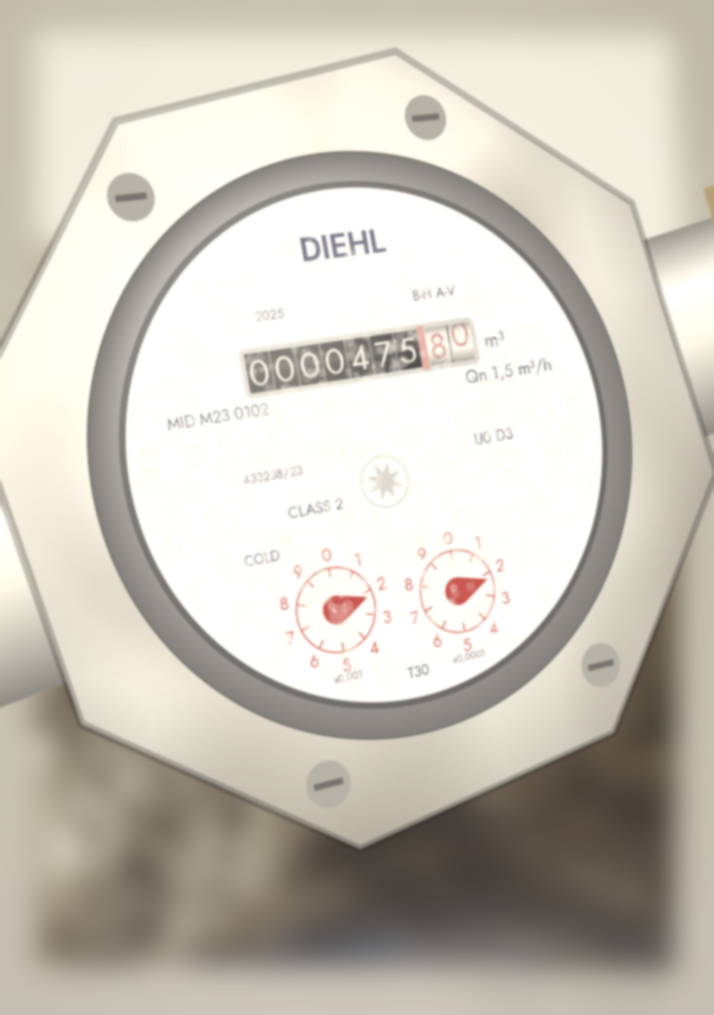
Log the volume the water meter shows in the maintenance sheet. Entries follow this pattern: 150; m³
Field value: 475.8022; m³
